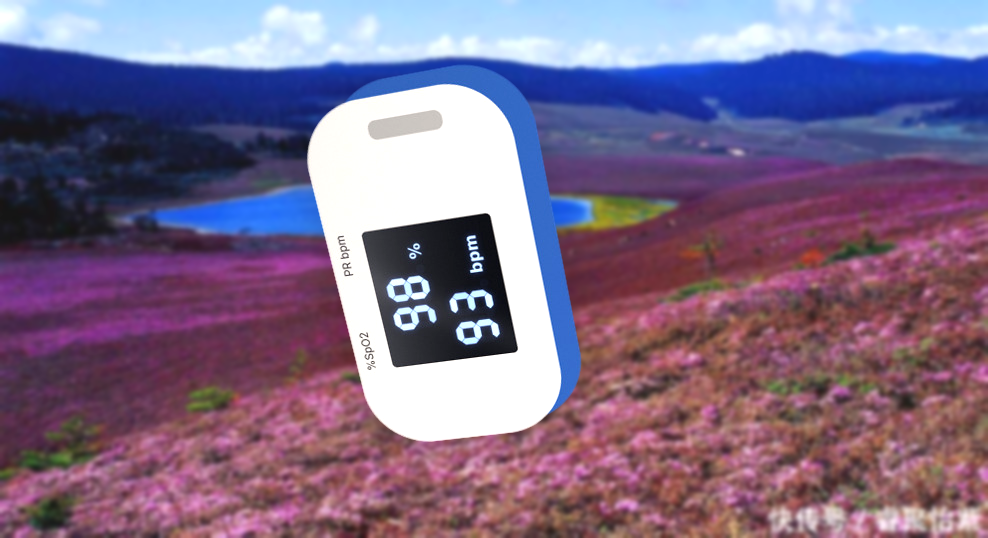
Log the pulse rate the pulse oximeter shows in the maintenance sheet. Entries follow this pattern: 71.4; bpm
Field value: 93; bpm
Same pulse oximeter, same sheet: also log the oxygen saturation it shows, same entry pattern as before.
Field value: 98; %
